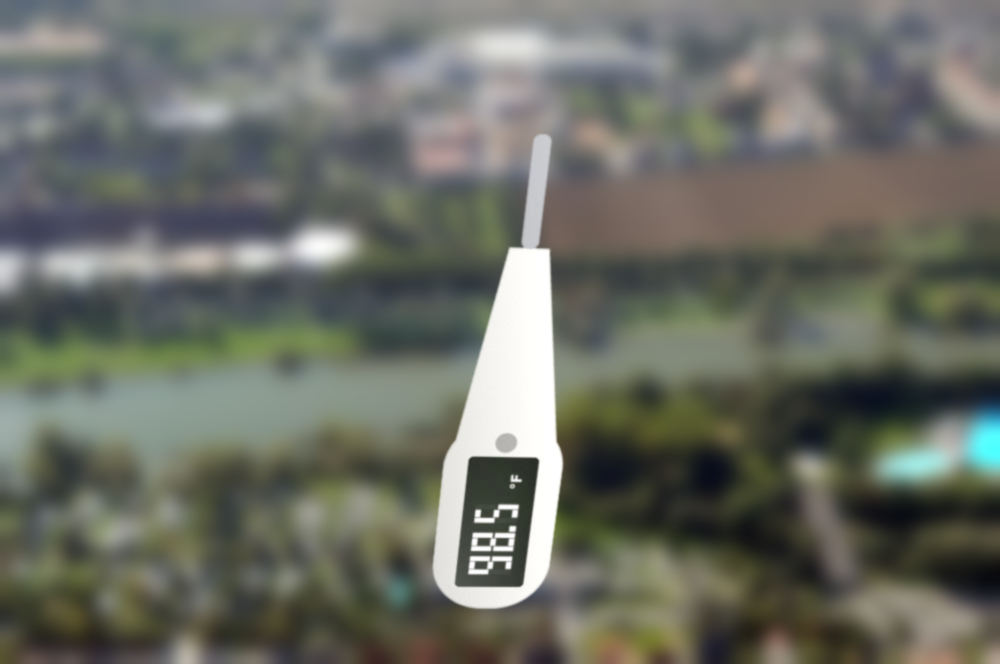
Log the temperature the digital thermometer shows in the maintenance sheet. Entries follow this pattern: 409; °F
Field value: 98.5; °F
